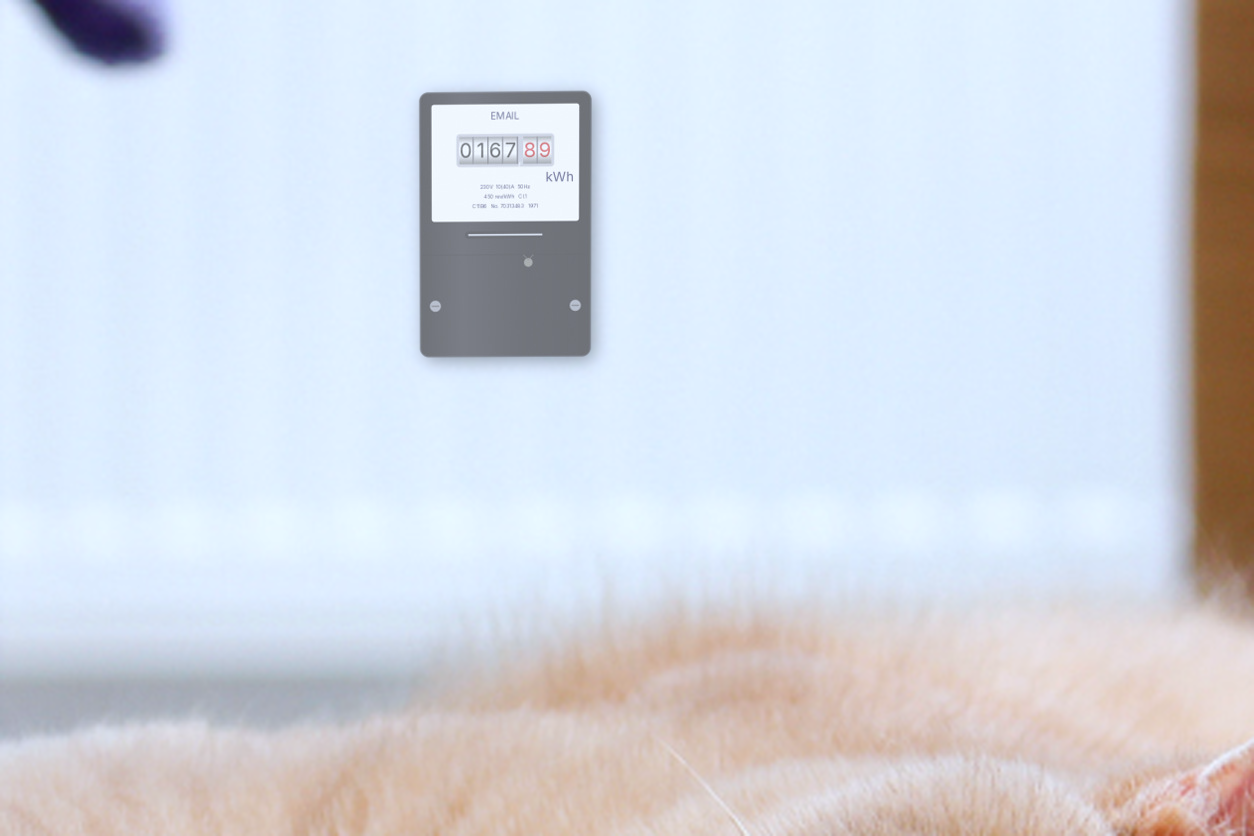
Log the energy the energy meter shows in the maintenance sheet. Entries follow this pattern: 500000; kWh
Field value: 167.89; kWh
